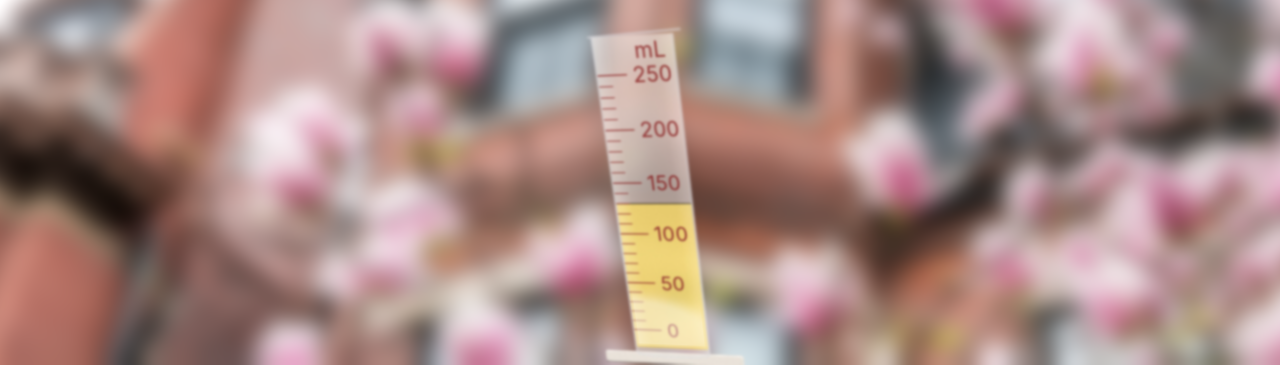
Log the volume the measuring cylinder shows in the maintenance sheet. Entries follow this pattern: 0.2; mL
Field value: 130; mL
